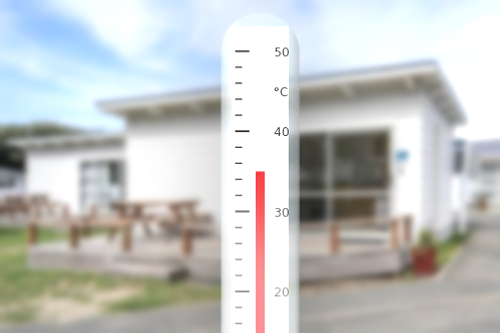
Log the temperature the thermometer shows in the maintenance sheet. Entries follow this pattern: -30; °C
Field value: 35; °C
